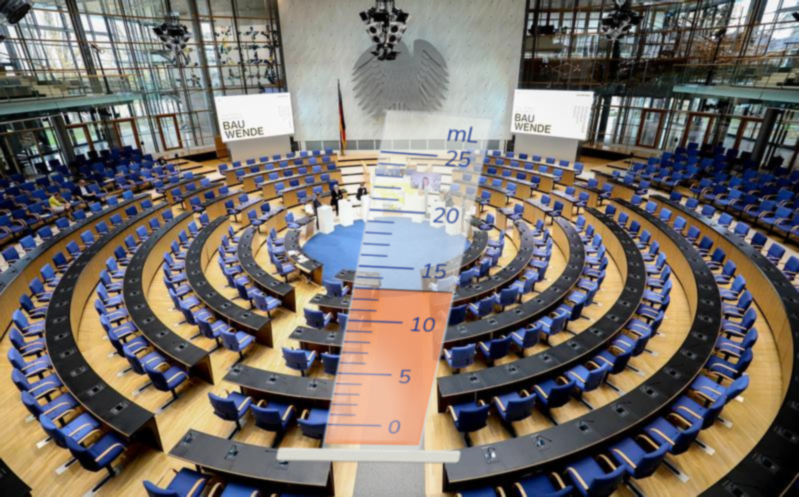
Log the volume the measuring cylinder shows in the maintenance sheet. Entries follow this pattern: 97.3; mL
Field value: 13; mL
